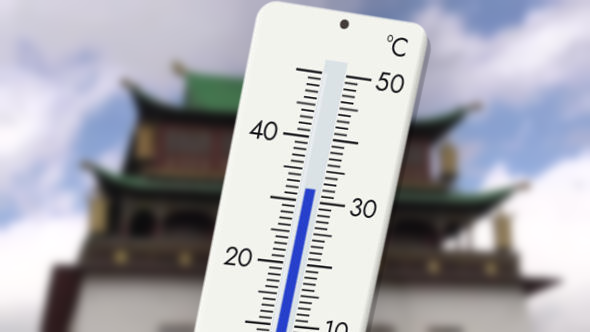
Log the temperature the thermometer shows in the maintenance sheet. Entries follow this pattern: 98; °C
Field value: 32; °C
